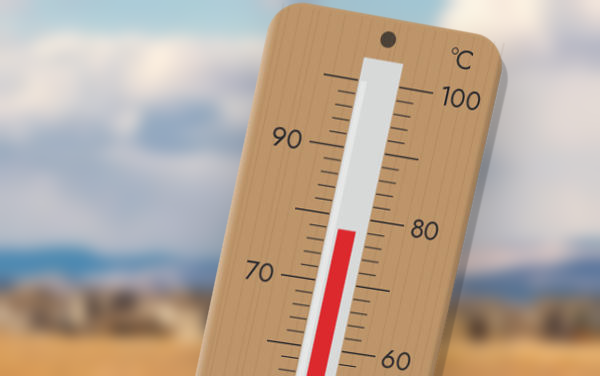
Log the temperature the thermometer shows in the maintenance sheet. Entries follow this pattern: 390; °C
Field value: 78; °C
